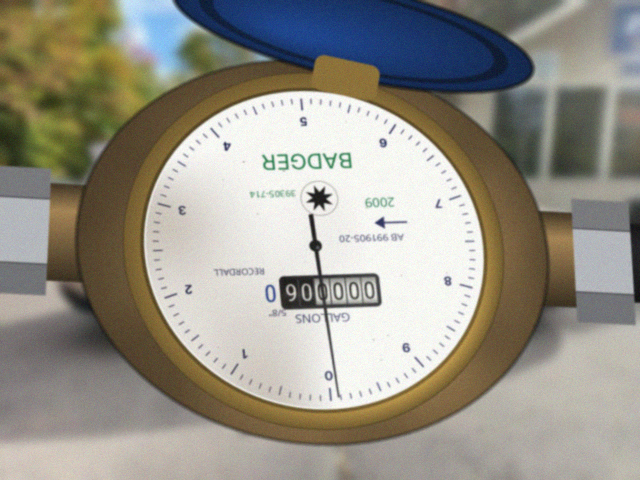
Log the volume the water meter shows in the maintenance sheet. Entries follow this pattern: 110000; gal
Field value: 59.9; gal
